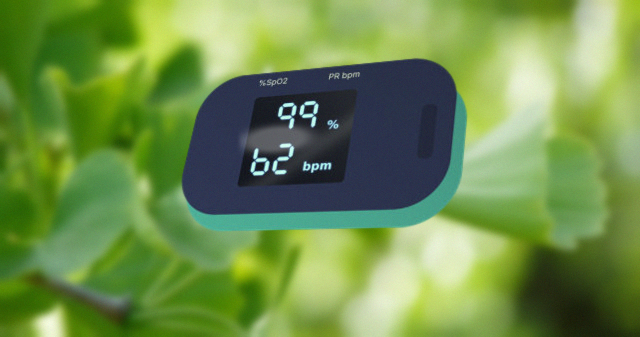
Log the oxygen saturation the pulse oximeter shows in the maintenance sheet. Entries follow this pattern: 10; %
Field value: 99; %
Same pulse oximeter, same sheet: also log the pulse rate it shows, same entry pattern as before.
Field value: 62; bpm
